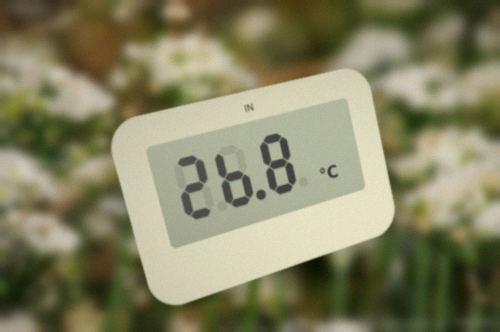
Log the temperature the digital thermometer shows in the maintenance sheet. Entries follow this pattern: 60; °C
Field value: 26.8; °C
